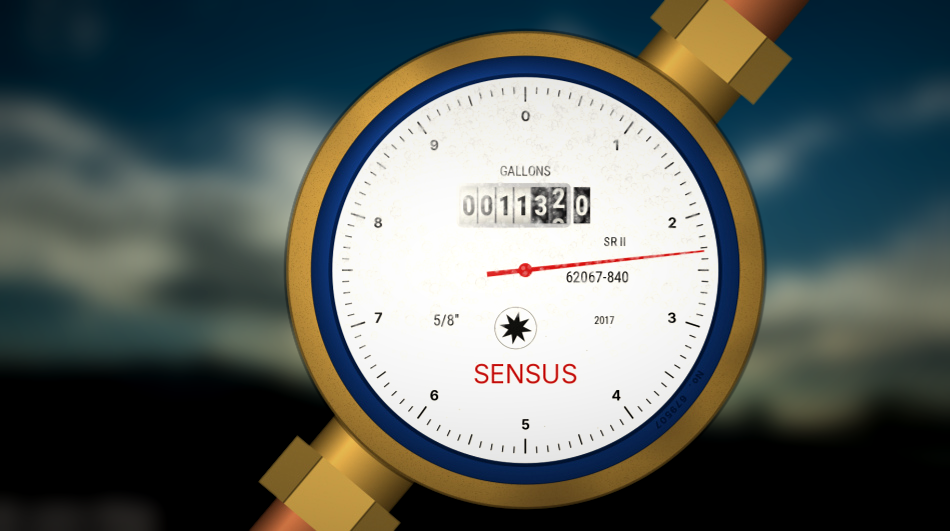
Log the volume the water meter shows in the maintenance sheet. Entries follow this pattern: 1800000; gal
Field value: 11322.3; gal
